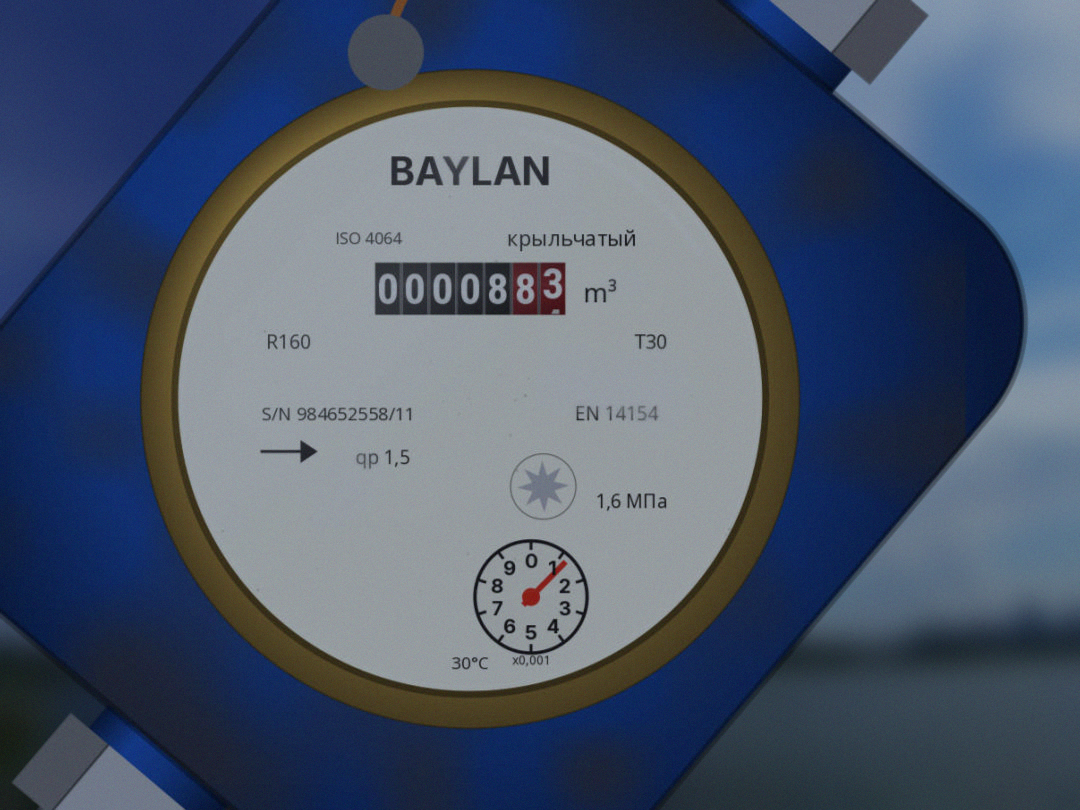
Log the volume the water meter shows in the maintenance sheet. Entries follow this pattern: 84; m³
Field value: 8.831; m³
